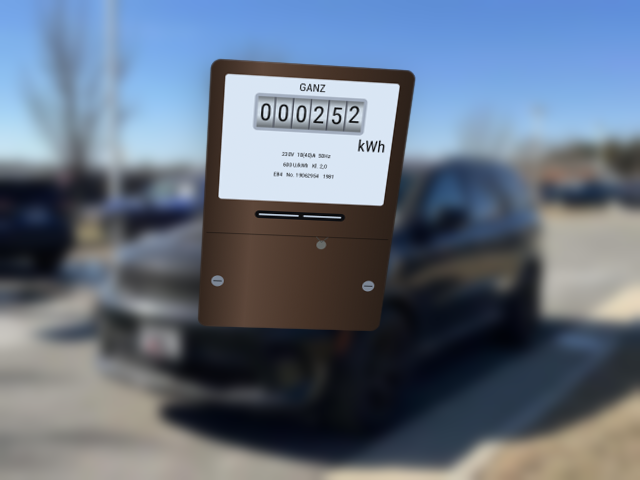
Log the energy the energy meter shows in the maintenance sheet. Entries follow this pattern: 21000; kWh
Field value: 252; kWh
